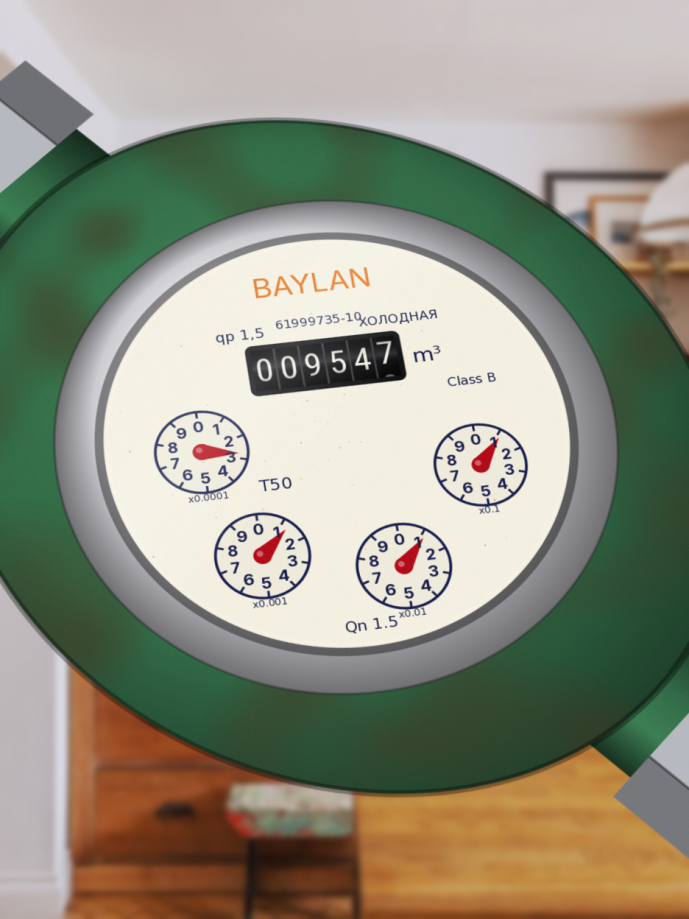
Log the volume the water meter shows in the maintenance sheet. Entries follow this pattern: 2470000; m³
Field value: 9547.1112; m³
